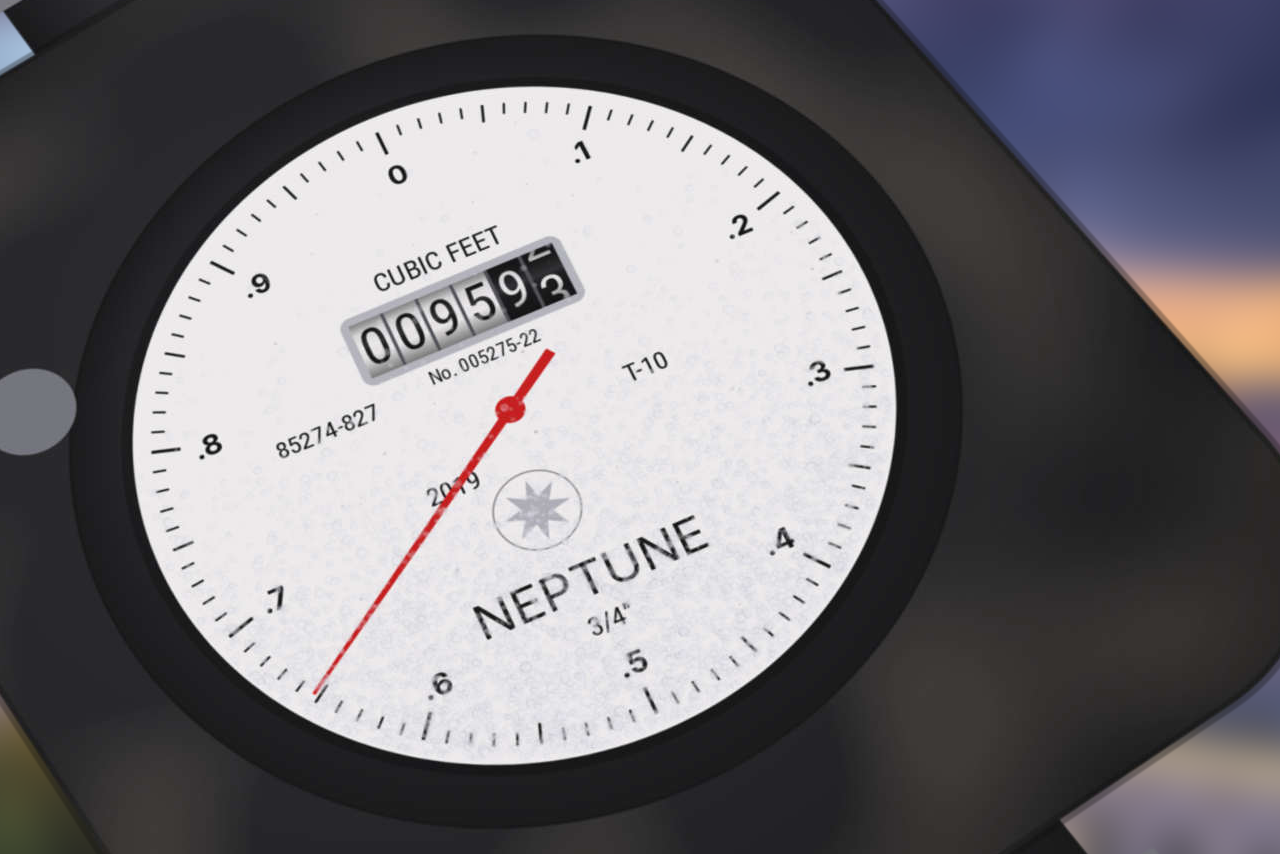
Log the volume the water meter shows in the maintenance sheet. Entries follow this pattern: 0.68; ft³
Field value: 9592.65; ft³
